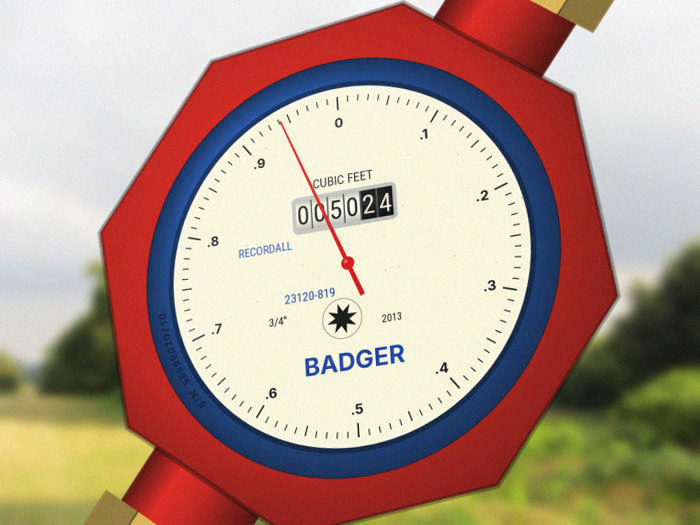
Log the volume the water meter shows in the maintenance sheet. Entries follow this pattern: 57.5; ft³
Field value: 5023.94; ft³
